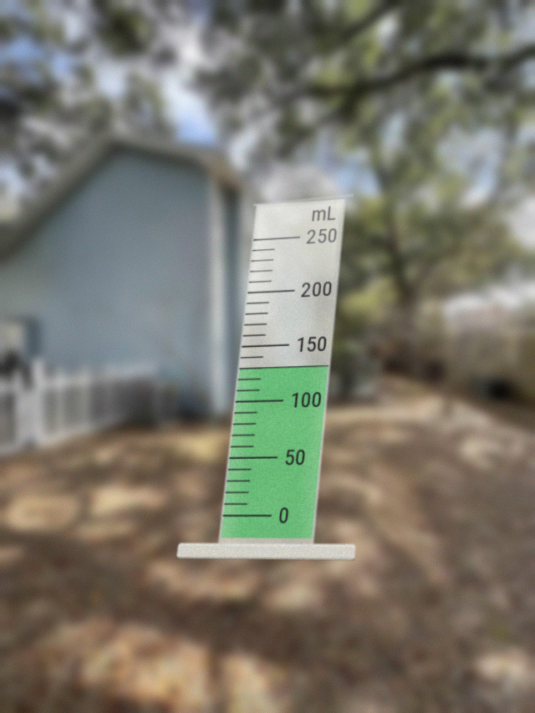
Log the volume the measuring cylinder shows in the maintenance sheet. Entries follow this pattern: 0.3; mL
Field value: 130; mL
